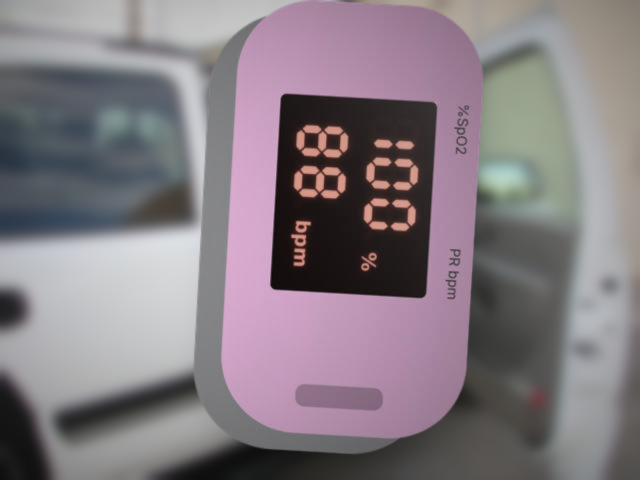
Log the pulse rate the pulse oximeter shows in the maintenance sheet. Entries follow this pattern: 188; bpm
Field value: 88; bpm
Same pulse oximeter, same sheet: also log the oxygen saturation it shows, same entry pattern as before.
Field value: 100; %
